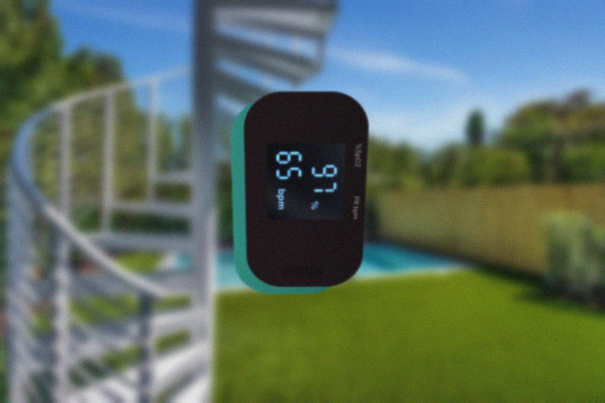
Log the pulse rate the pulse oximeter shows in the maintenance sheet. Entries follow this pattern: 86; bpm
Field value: 65; bpm
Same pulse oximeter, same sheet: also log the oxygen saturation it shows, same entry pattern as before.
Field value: 97; %
